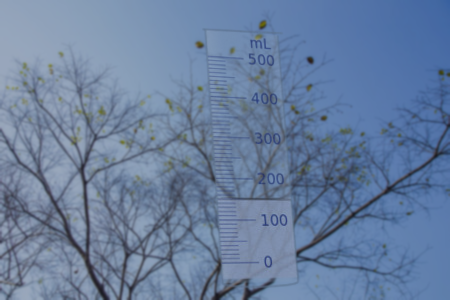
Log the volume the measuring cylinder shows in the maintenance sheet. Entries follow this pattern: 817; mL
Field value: 150; mL
